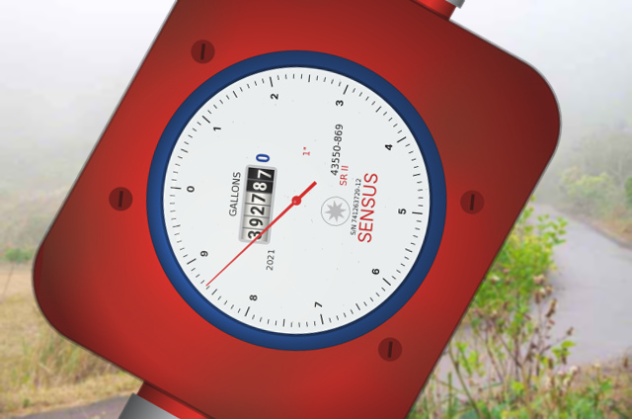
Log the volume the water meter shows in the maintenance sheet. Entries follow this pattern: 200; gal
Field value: 3927868.6; gal
